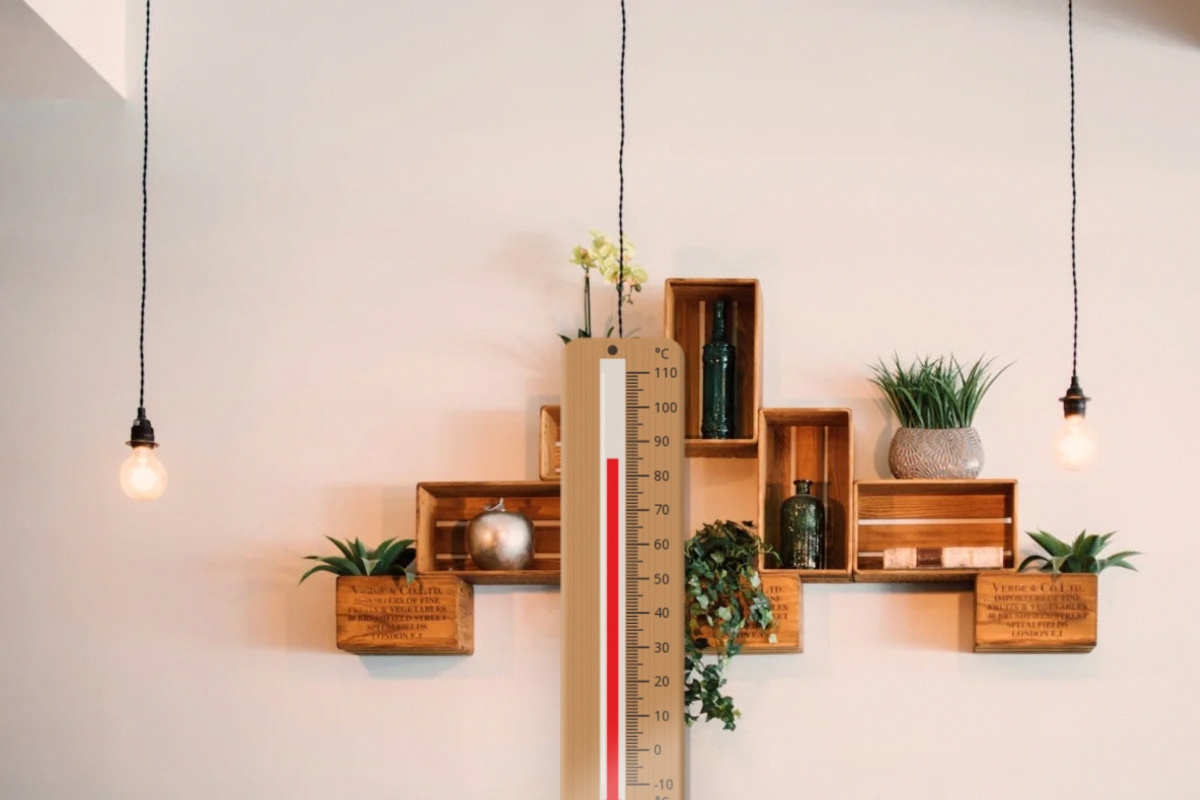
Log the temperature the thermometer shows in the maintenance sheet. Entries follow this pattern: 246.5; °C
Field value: 85; °C
